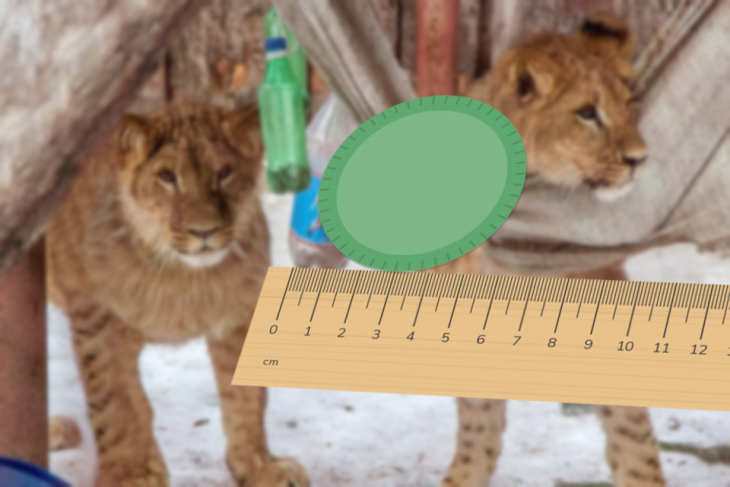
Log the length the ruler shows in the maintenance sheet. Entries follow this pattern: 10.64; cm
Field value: 6; cm
